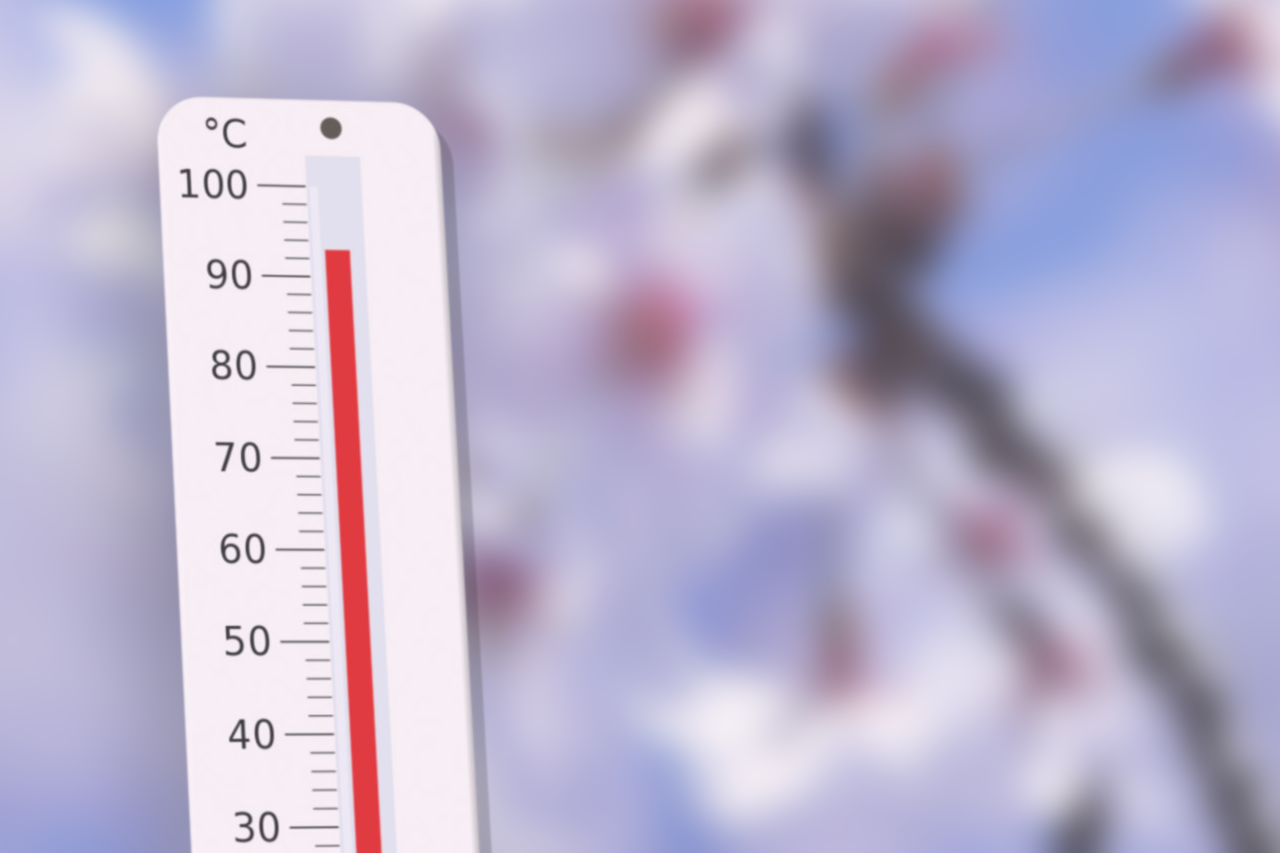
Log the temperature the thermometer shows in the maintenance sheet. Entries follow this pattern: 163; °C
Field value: 93; °C
